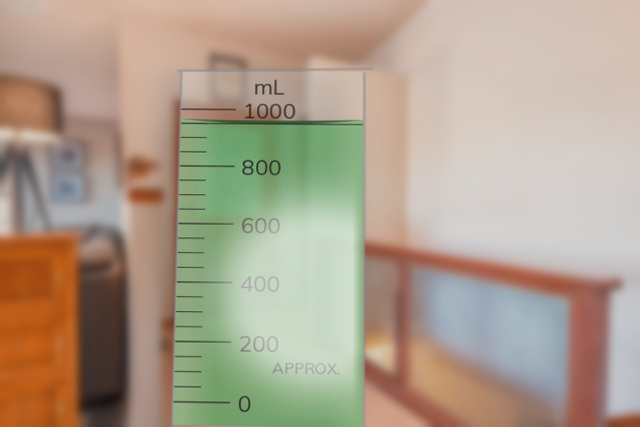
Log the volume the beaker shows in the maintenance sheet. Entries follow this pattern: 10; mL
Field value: 950; mL
